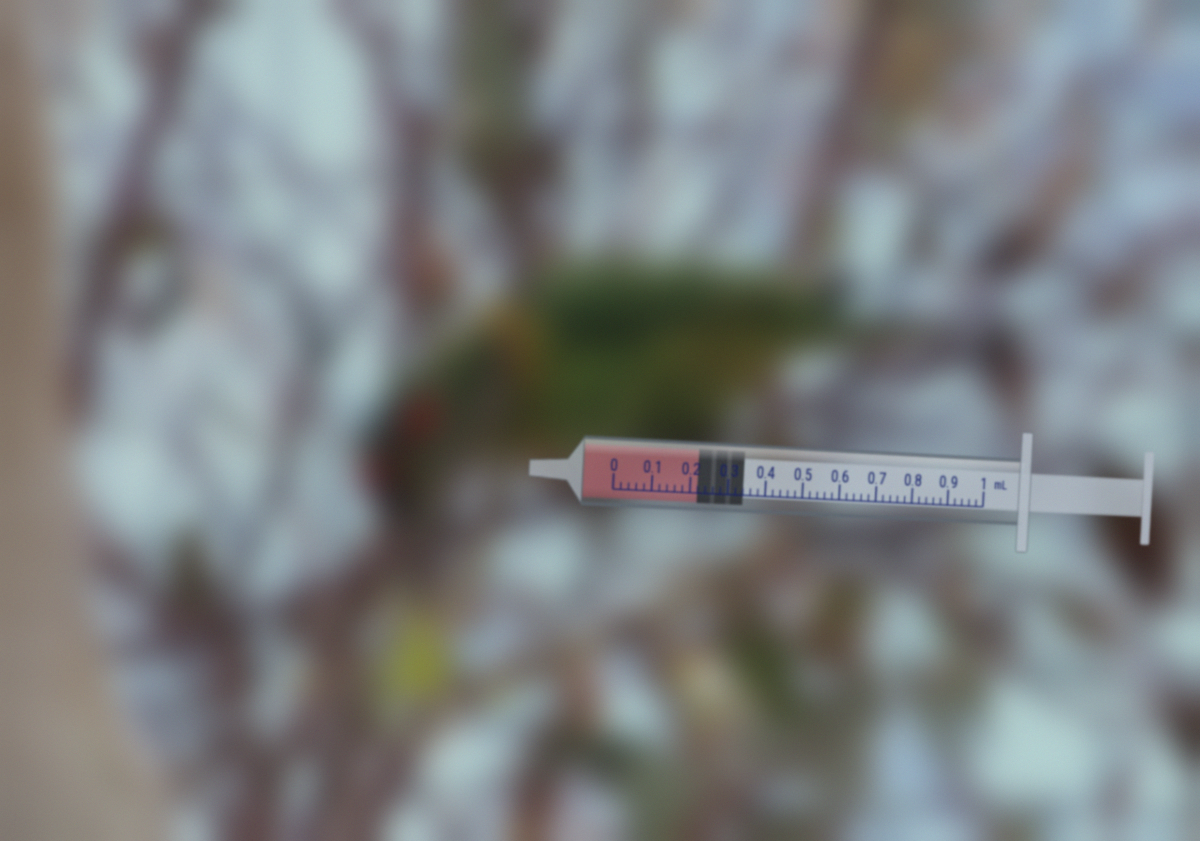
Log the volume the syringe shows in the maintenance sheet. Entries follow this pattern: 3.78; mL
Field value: 0.22; mL
